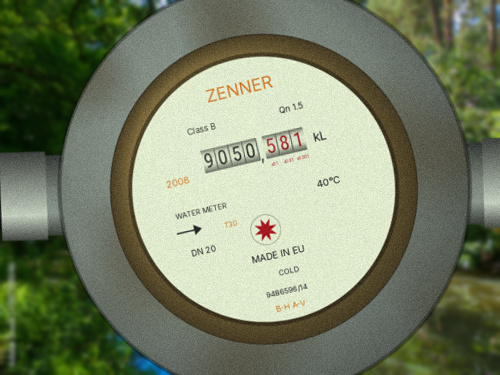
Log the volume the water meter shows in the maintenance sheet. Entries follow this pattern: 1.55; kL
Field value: 9050.581; kL
